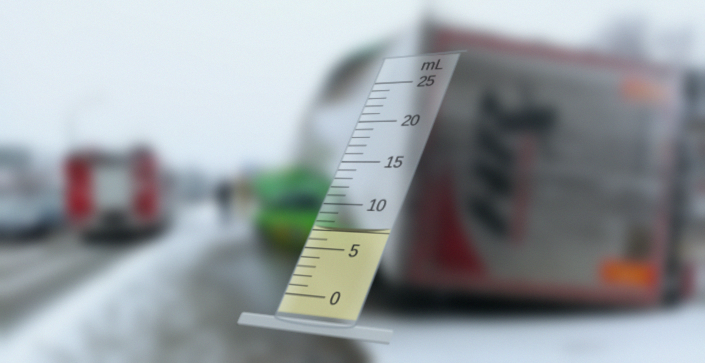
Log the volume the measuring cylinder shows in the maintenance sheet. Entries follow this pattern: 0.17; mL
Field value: 7; mL
